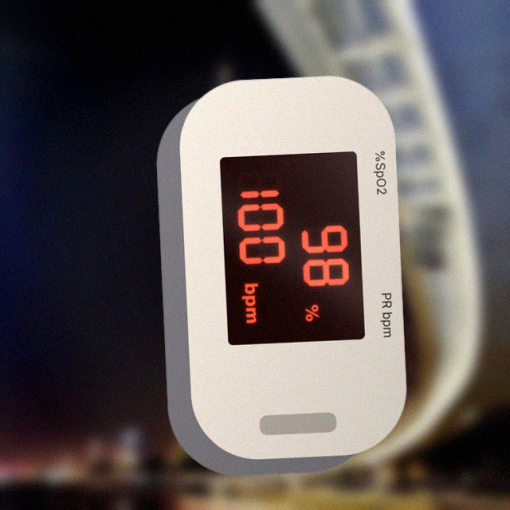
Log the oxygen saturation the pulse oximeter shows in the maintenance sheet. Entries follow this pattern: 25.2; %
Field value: 98; %
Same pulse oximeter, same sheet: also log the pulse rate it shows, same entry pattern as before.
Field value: 100; bpm
